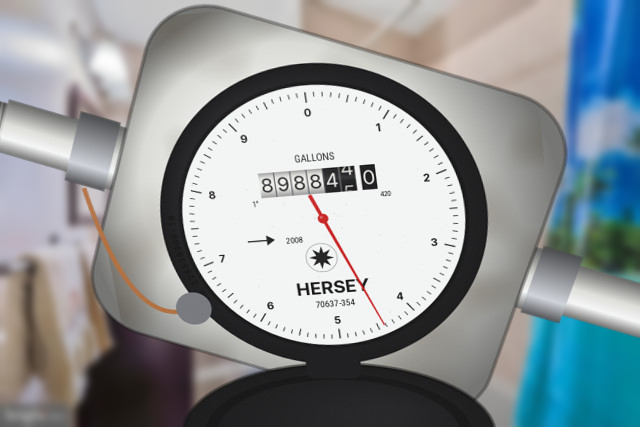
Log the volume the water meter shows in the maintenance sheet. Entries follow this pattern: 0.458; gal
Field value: 8988444.4; gal
